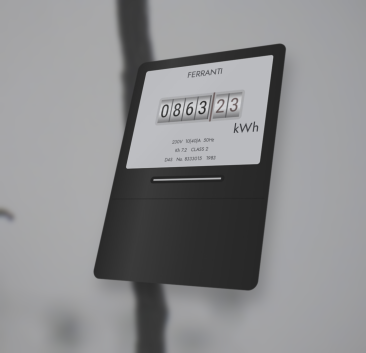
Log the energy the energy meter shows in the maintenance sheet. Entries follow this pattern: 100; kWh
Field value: 863.23; kWh
